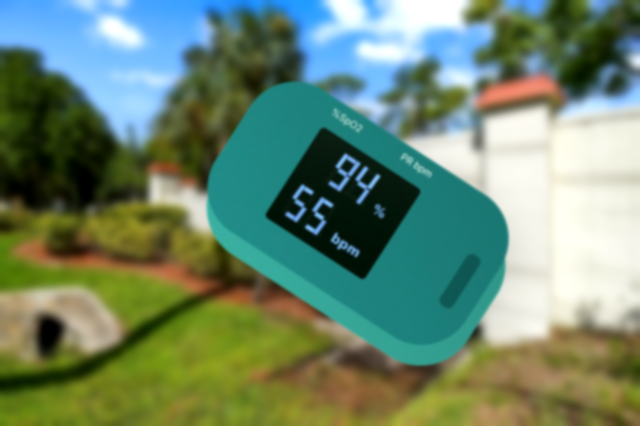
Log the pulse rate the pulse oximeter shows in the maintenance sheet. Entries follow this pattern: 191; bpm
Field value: 55; bpm
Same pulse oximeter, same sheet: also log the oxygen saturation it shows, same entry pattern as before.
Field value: 94; %
